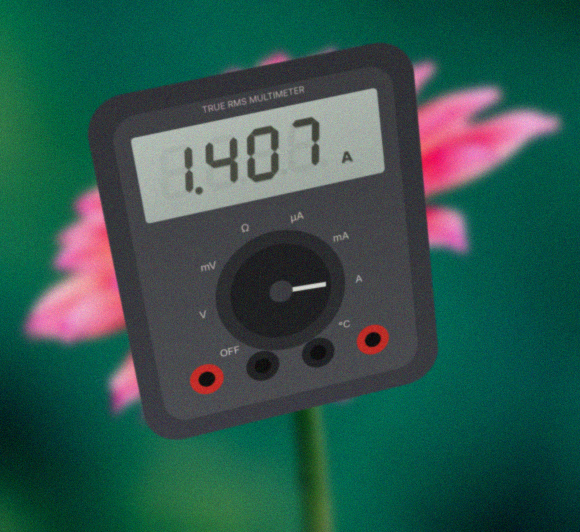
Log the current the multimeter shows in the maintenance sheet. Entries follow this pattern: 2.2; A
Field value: 1.407; A
